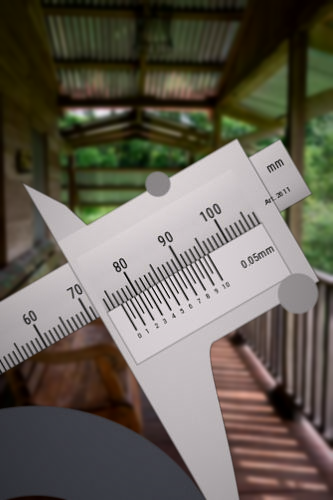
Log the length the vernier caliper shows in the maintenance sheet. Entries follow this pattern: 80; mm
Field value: 76.5; mm
